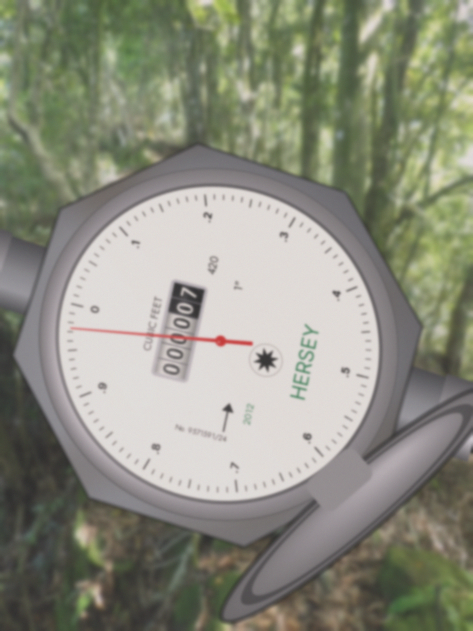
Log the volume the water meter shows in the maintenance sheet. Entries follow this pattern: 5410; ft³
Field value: 6.97; ft³
